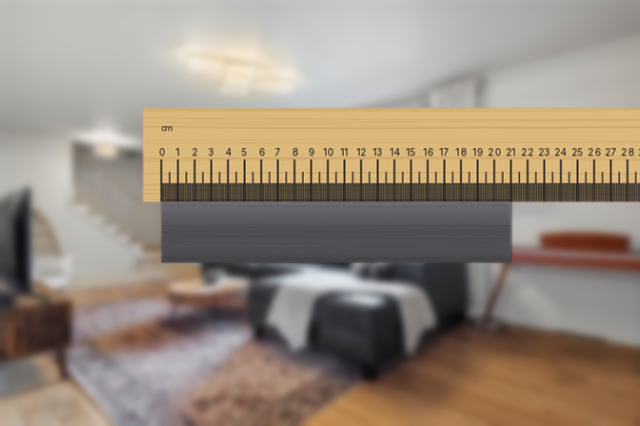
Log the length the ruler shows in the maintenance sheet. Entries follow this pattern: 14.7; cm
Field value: 21; cm
